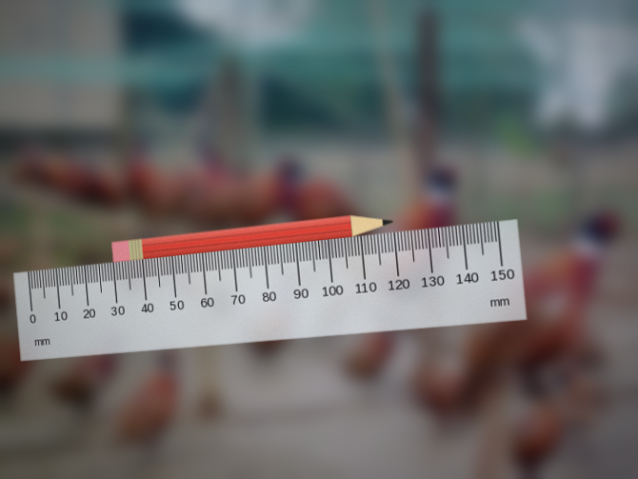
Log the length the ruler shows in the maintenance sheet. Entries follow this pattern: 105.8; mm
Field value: 90; mm
